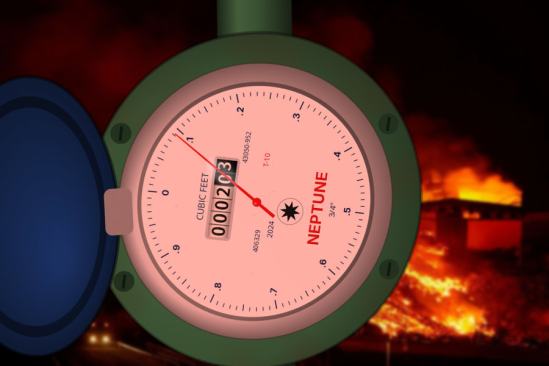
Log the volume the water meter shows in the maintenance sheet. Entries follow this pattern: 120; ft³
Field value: 203.09; ft³
